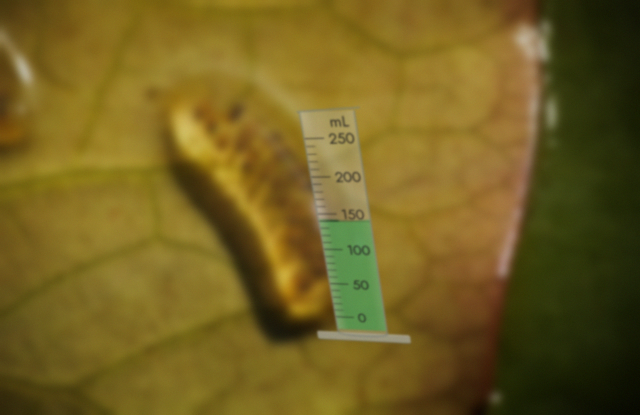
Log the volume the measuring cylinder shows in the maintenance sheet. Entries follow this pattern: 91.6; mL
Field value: 140; mL
